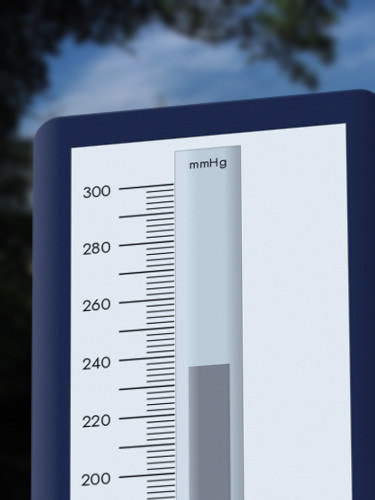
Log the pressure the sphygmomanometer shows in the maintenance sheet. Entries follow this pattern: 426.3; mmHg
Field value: 236; mmHg
